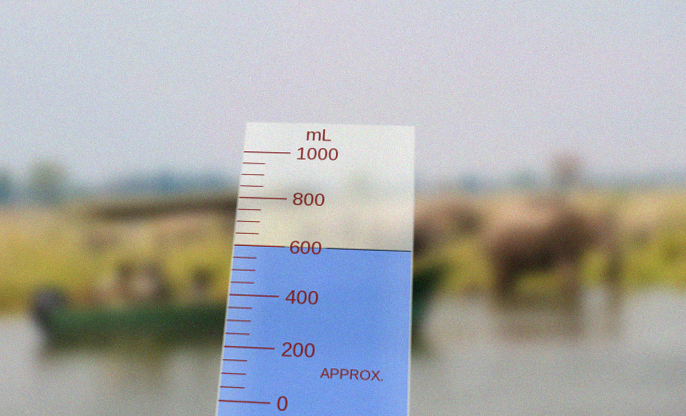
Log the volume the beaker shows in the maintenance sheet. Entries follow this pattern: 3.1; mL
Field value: 600; mL
